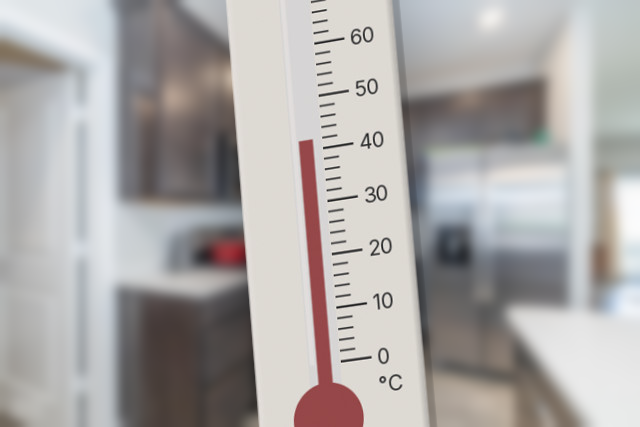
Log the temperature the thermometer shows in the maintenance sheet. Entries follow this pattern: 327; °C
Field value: 42; °C
